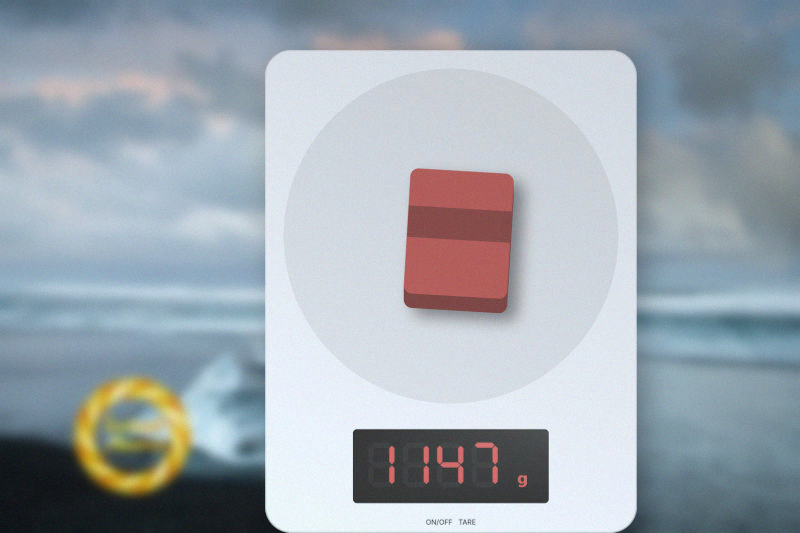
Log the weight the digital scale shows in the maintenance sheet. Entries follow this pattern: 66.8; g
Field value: 1147; g
